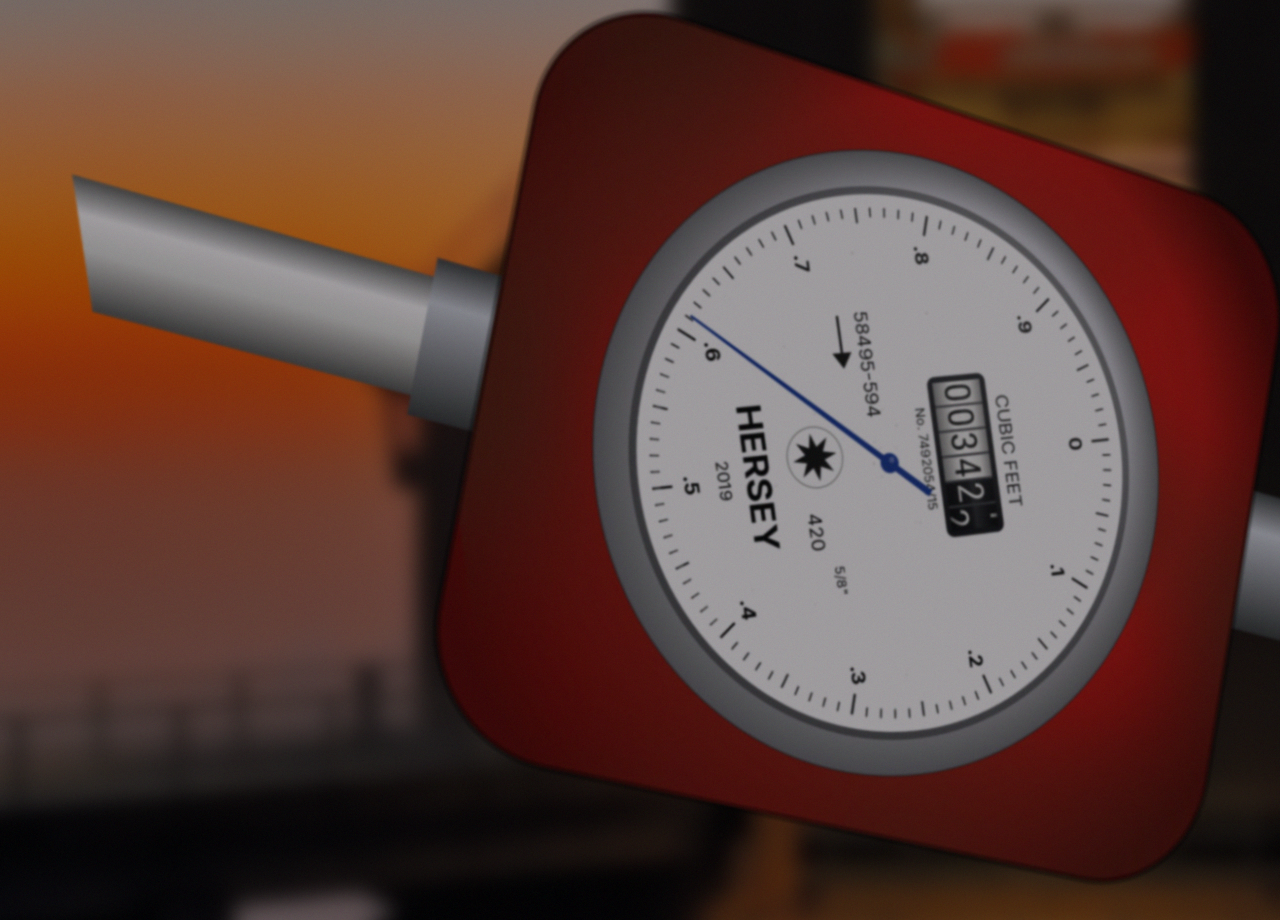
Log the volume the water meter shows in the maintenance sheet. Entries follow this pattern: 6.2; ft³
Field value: 3421.61; ft³
